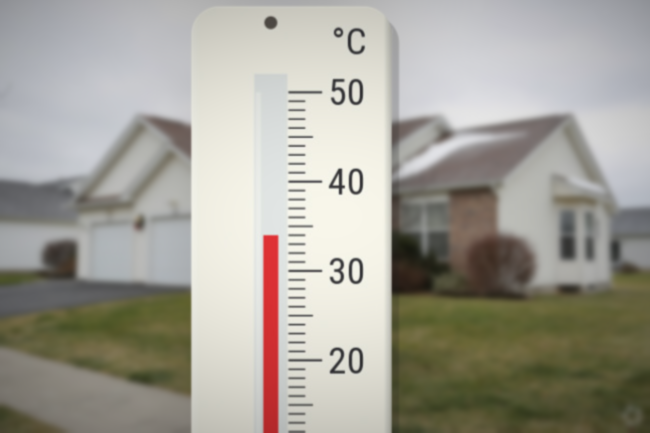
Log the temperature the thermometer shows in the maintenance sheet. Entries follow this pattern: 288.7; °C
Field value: 34; °C
